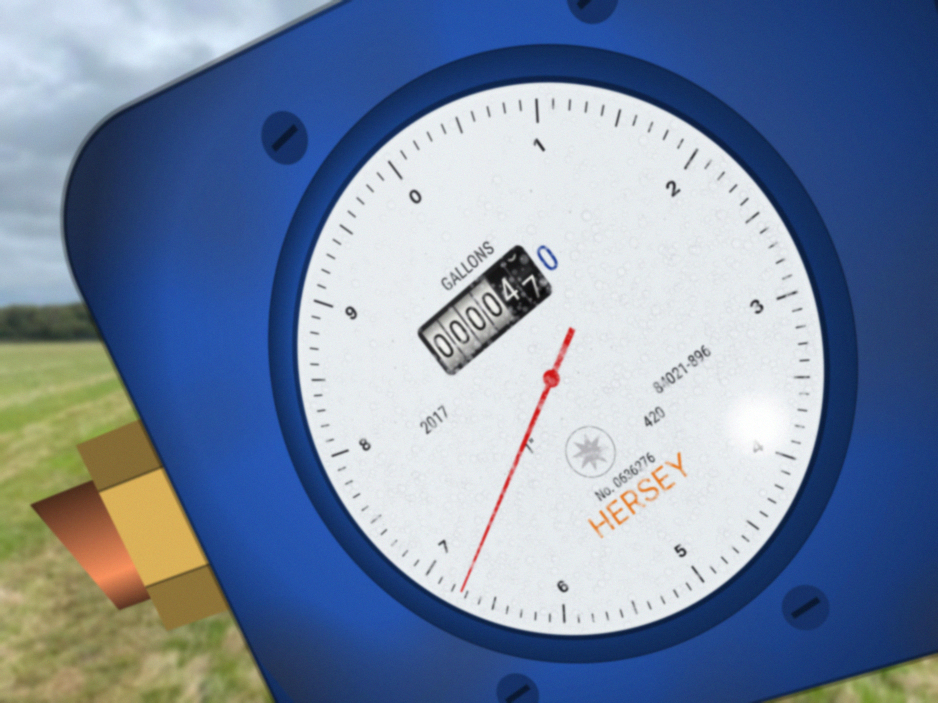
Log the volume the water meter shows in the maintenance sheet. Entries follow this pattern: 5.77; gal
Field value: 466.7; gal
